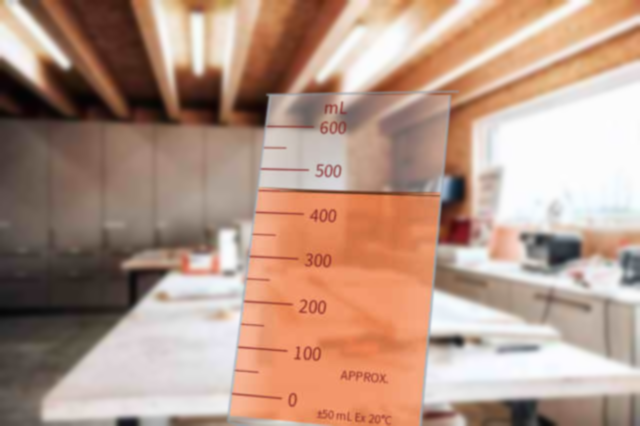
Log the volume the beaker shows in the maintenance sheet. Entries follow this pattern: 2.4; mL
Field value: 450; mL
